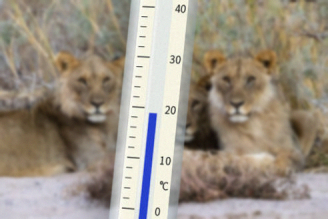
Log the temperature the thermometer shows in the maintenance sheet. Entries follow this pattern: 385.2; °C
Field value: 19; °C
